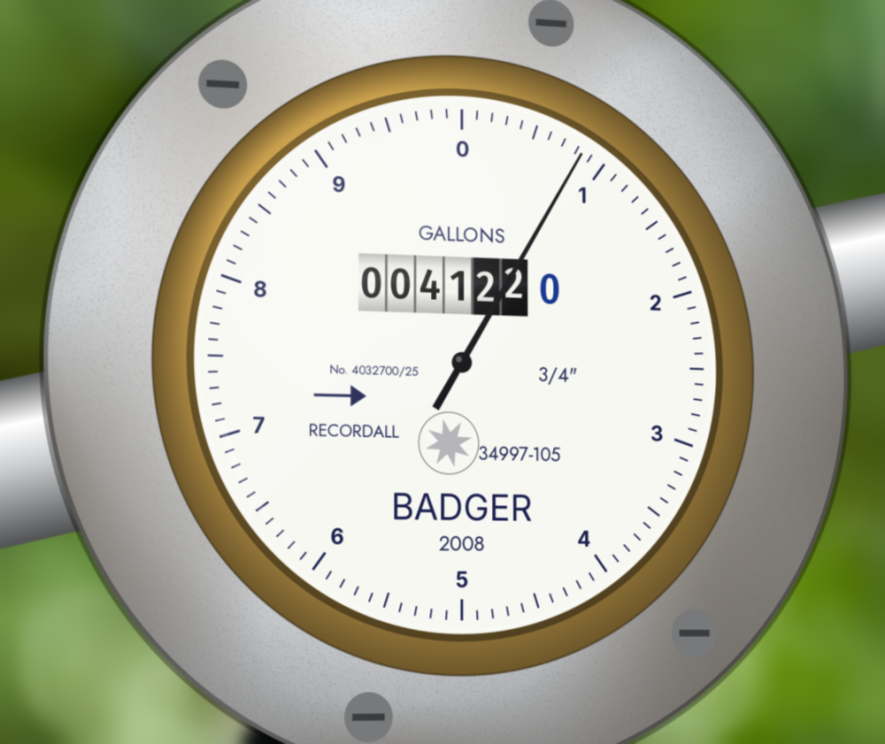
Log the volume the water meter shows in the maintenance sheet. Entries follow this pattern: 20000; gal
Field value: 41220.8; gal
